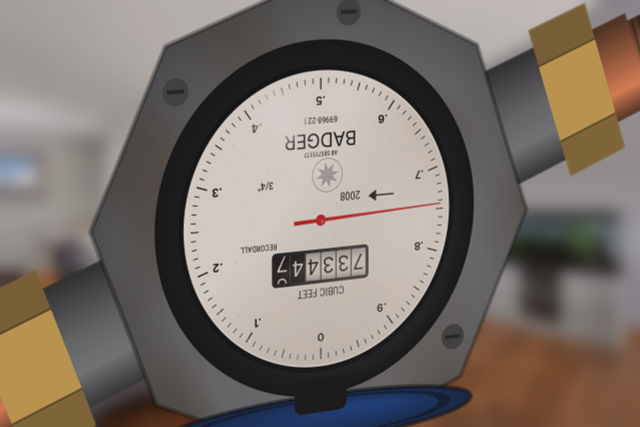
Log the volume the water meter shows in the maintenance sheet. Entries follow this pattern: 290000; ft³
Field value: 733446.74; ft³
